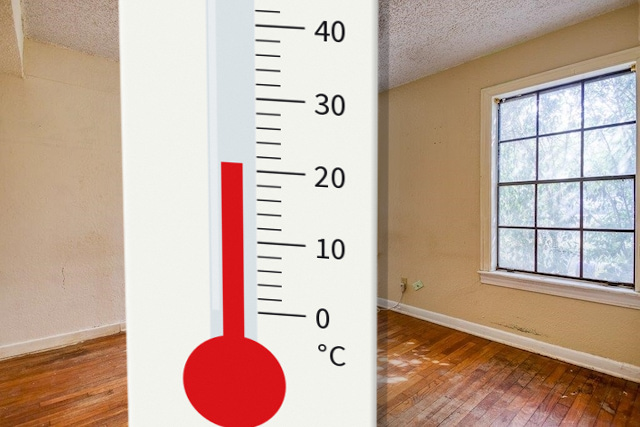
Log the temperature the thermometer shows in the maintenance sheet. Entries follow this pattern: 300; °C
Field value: 21; °C
